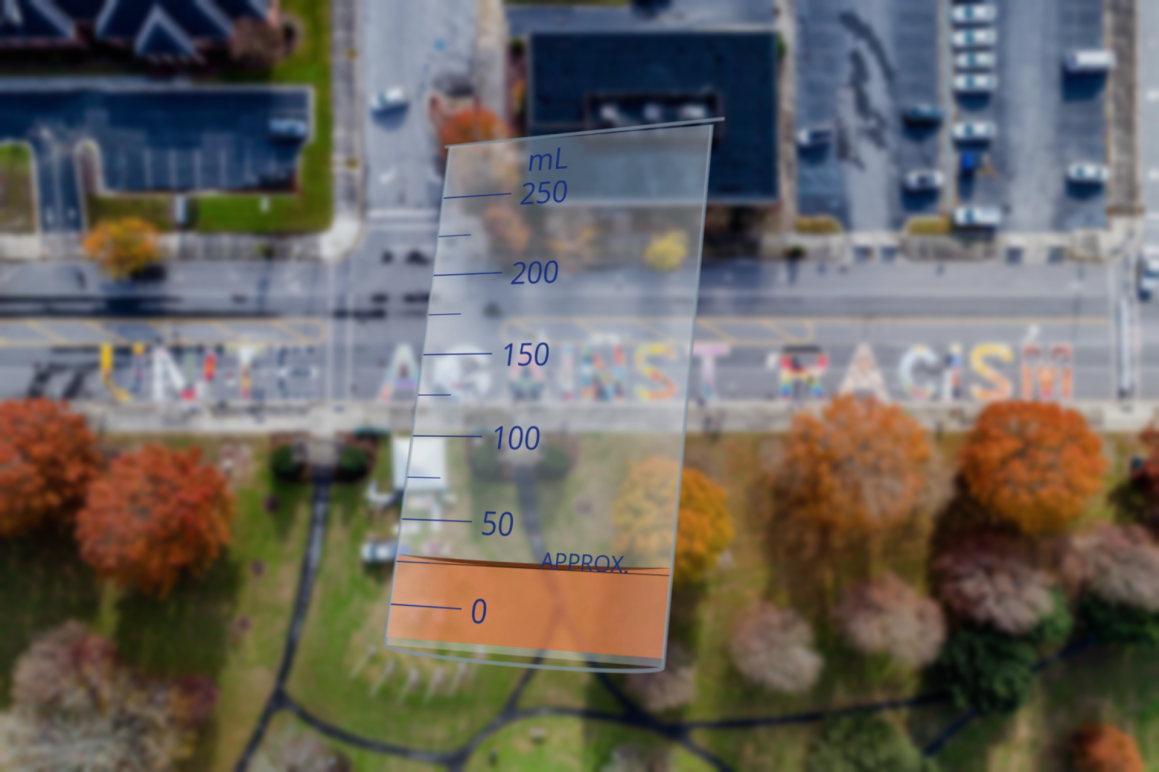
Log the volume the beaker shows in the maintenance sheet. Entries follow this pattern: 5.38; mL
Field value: 25; mL
